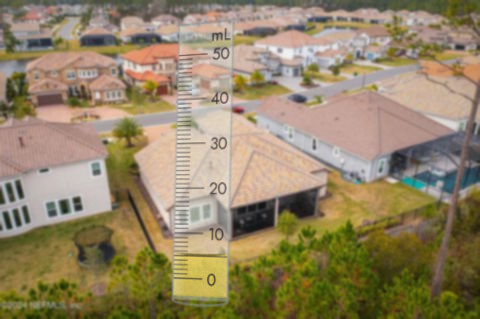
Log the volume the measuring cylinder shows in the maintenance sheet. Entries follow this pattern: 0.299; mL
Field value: 5; mL
